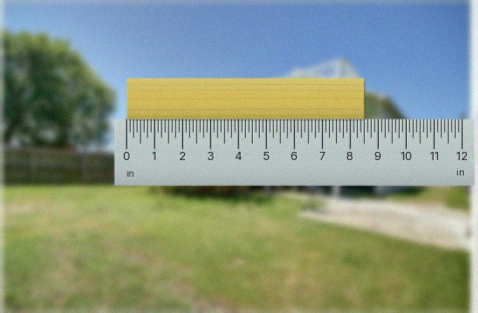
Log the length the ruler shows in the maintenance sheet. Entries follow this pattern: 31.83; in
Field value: 8.5; in
